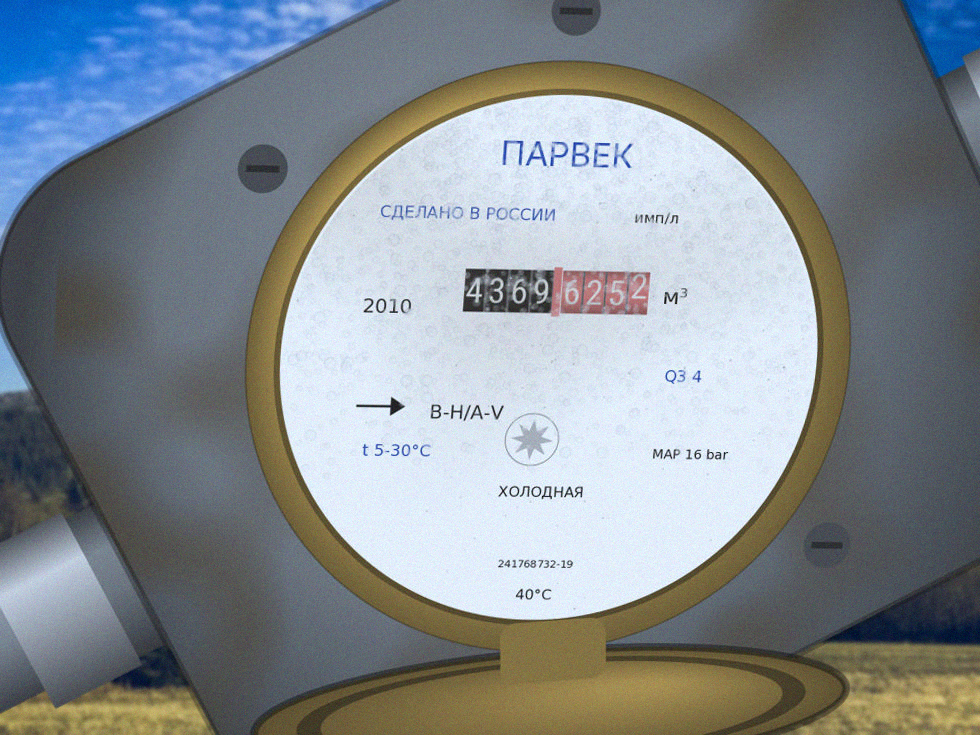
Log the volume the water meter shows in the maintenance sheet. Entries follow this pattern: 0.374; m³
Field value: 4369.6252; m³
